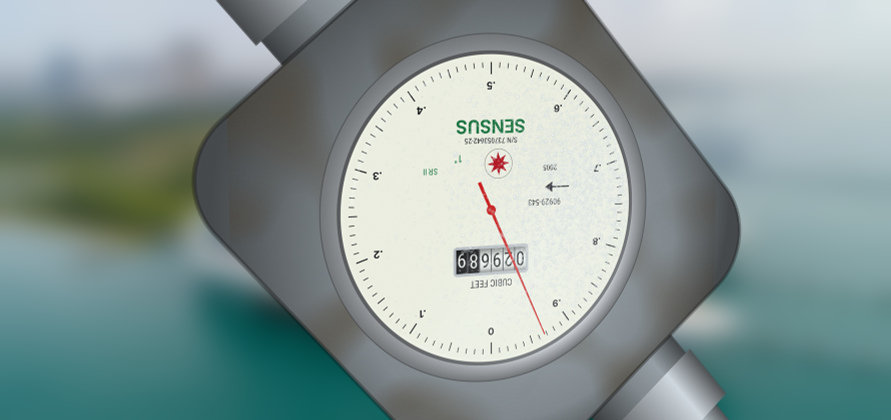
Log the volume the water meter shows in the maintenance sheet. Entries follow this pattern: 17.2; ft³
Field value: 29688.93; ft³
